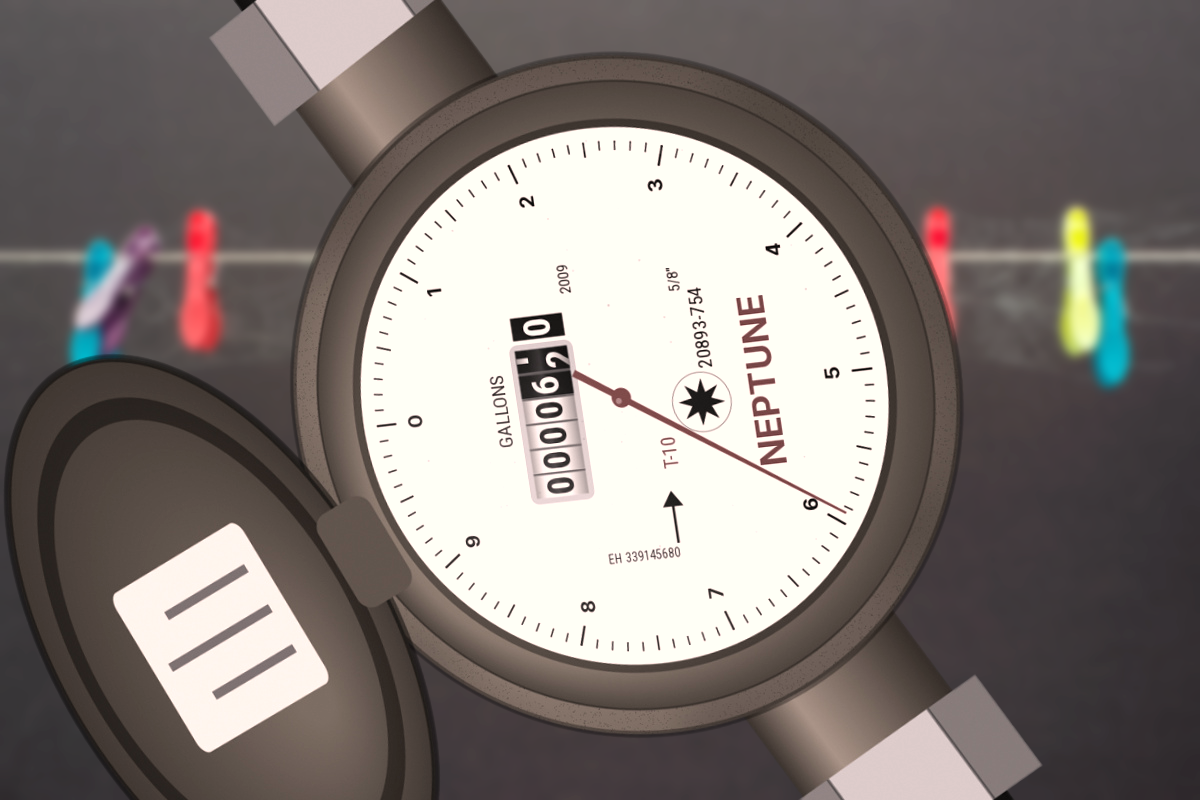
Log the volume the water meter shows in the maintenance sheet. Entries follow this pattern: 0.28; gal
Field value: 615.9; gal
